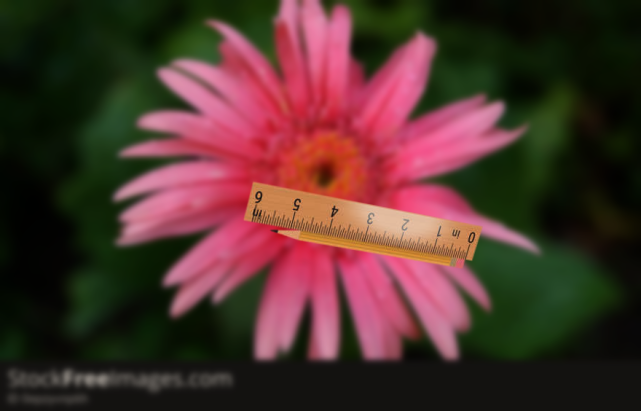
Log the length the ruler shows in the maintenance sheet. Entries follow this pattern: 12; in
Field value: 5.5; in
